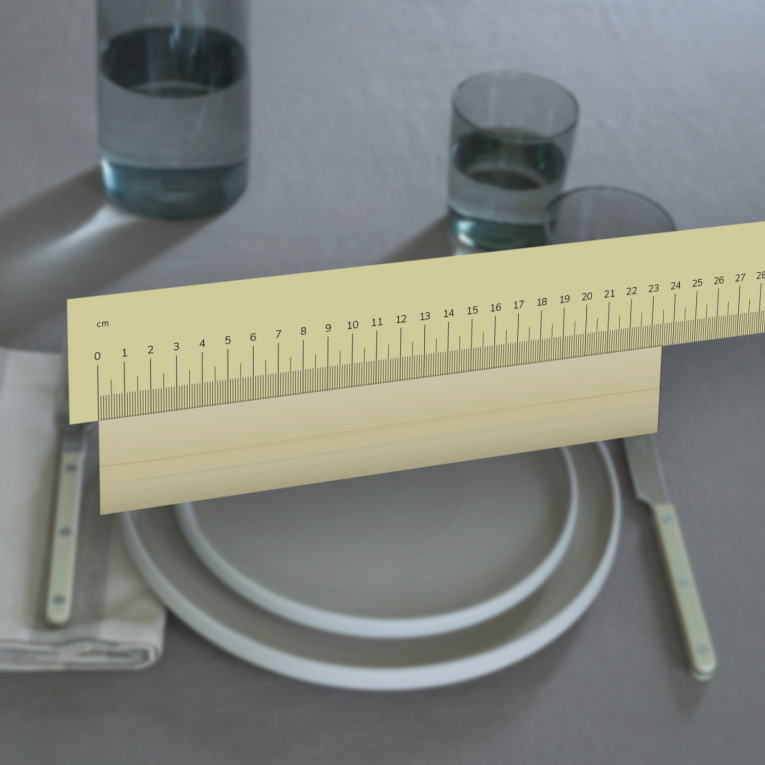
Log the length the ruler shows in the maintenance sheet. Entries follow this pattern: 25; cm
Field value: 23.5; cm
